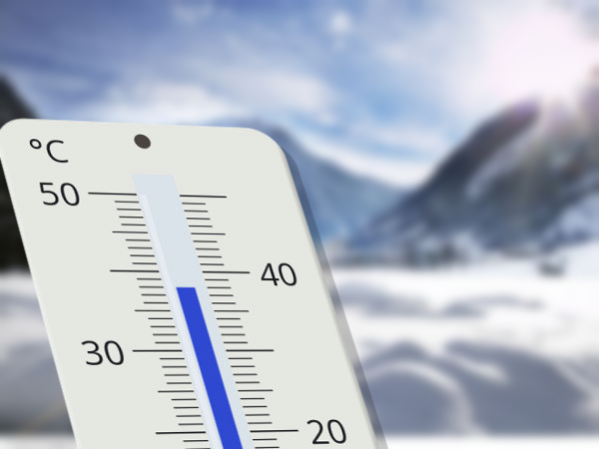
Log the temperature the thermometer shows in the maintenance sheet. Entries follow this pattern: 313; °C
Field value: 38; °C
